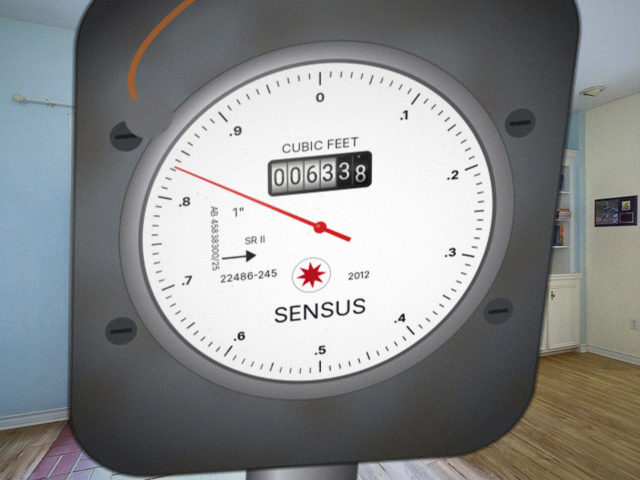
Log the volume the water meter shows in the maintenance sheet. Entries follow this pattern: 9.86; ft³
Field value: 6337.83; ft³
